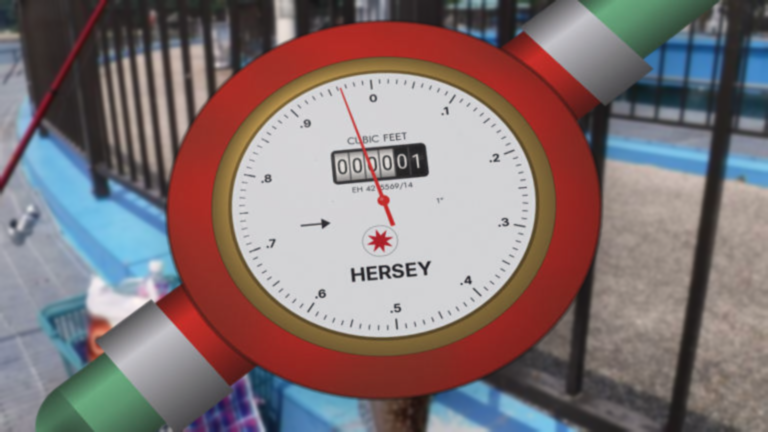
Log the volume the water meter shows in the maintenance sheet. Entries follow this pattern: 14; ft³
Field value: 0.96; ft³
